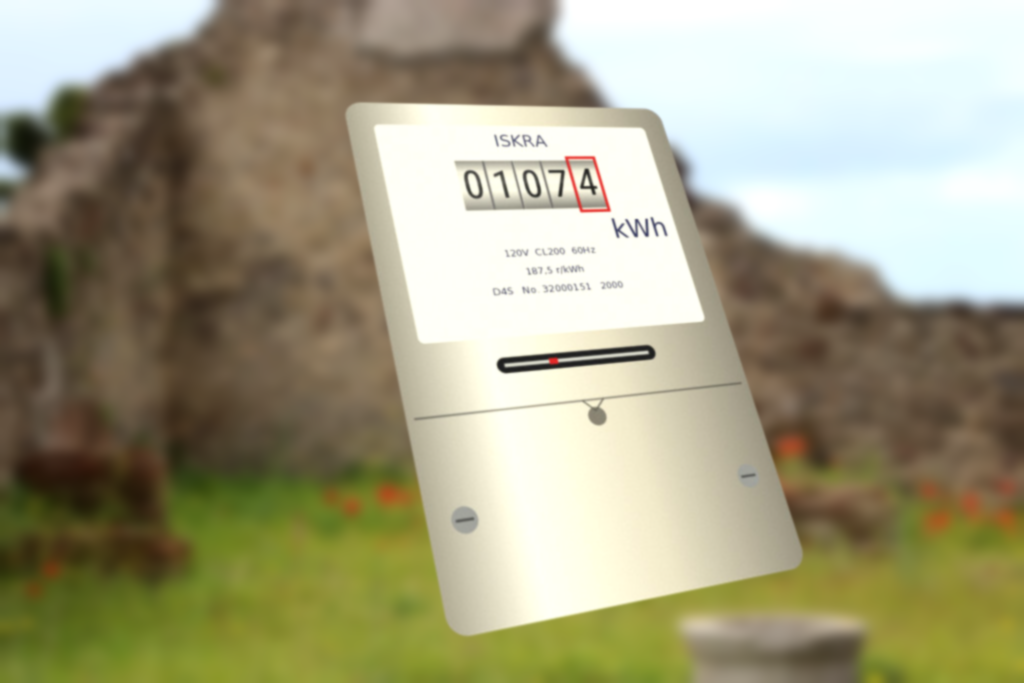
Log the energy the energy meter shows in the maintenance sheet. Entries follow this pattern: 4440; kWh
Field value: 107.4; kWh
